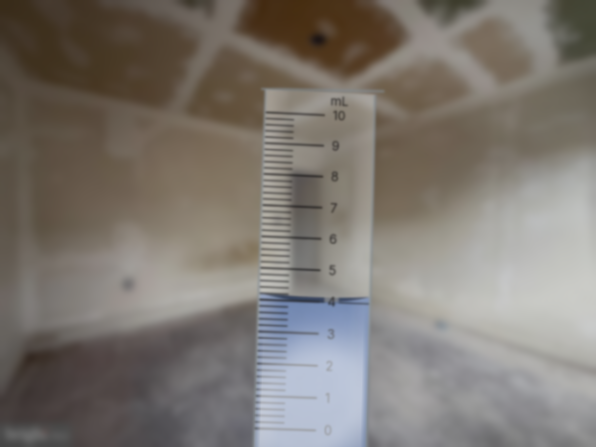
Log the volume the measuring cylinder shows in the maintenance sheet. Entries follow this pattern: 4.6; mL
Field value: 4; mL
